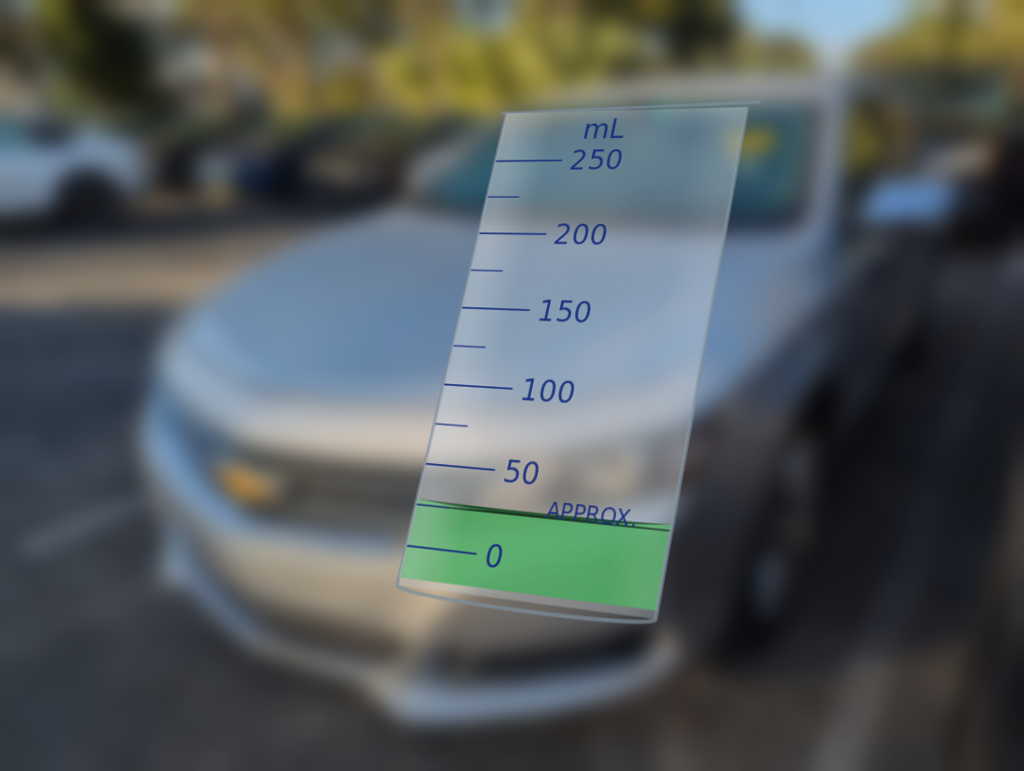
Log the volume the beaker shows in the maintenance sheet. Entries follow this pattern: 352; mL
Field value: 25; mL
